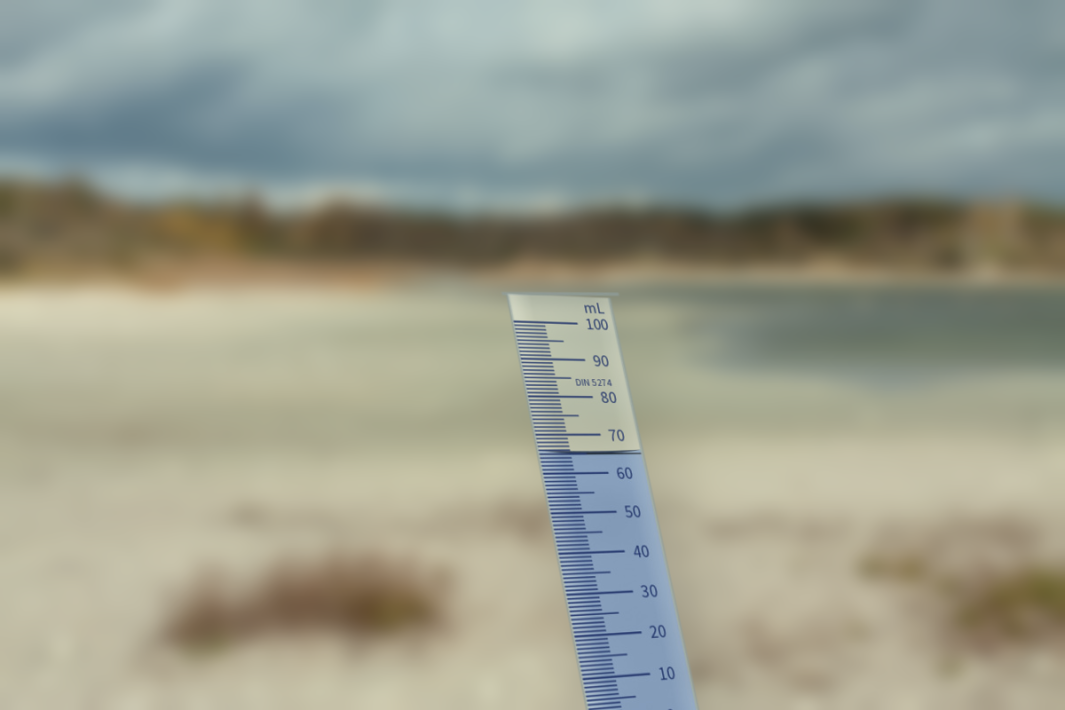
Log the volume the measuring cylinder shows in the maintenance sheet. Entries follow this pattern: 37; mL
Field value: 65; mL
